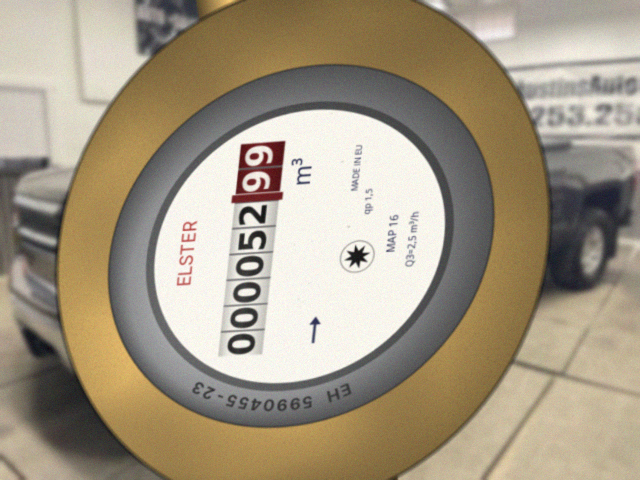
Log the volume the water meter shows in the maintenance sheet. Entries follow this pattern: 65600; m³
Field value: 52.99; m³
